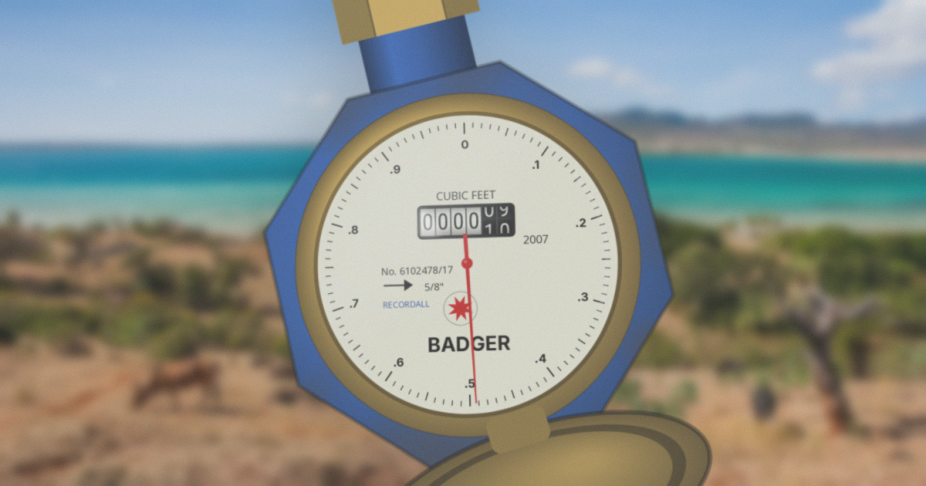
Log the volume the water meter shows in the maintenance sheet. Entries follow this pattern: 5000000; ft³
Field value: 9.49; ft³
